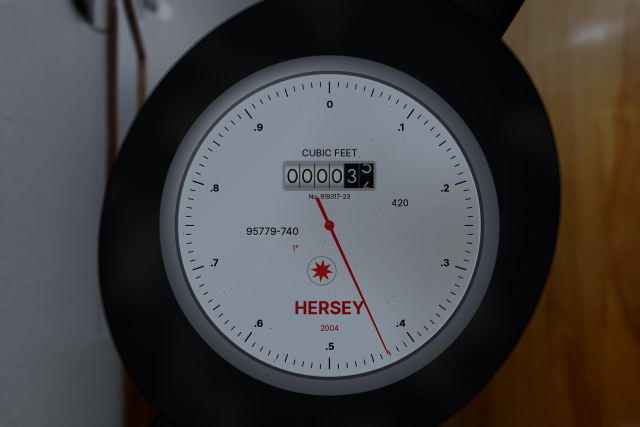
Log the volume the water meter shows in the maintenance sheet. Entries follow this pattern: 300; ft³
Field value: 35.43; ft³
